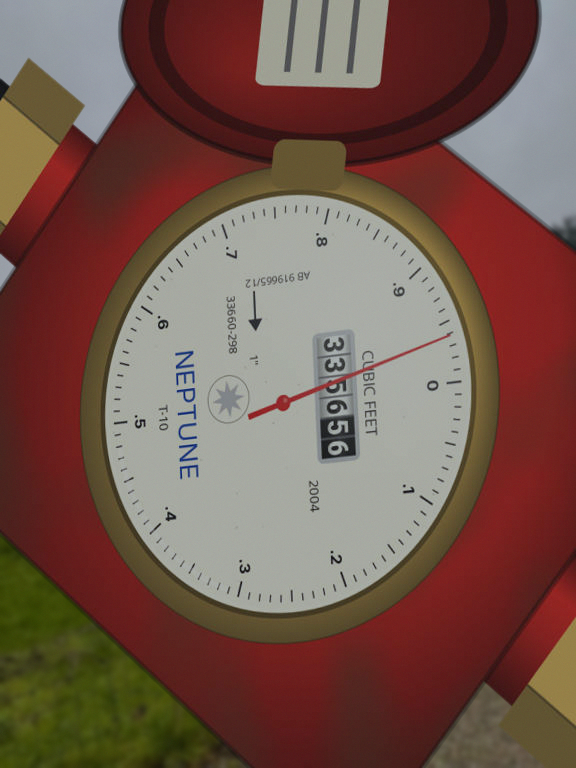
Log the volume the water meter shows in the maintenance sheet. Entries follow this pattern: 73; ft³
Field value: 335655.96; ft³
